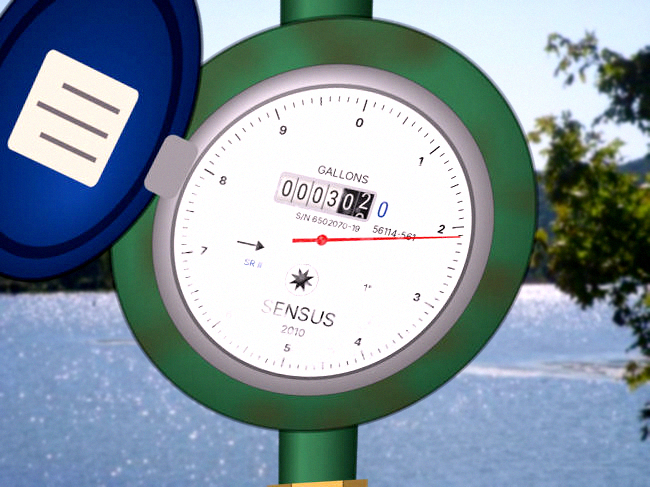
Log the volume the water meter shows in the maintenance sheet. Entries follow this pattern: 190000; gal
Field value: 3022.1; gal
